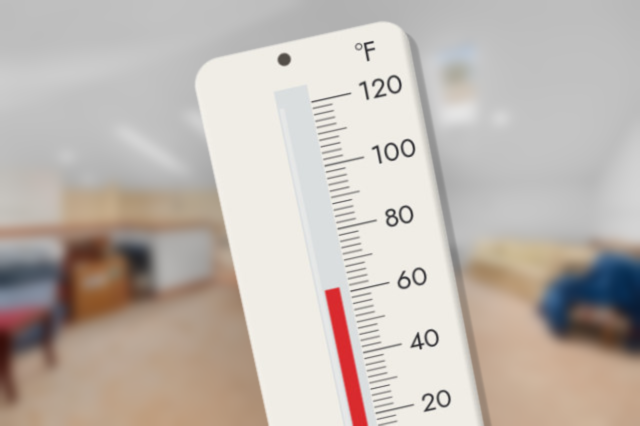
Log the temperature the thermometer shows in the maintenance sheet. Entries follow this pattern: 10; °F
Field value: 62; °F
